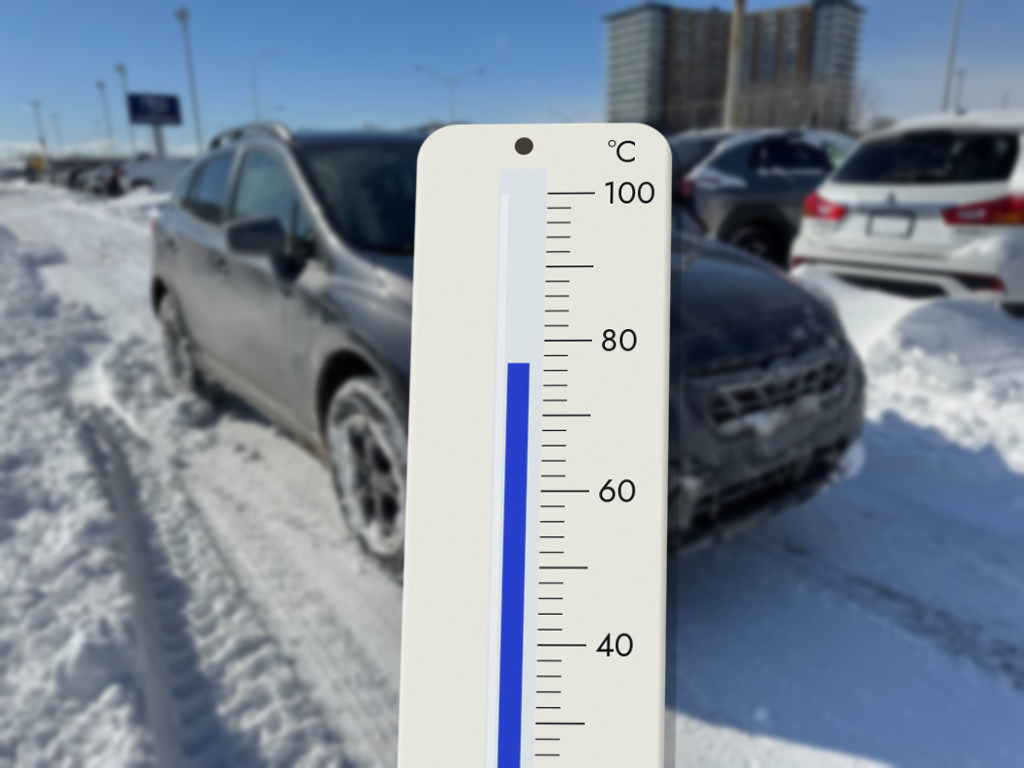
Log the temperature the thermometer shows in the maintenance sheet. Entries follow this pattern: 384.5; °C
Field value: 77; °C
